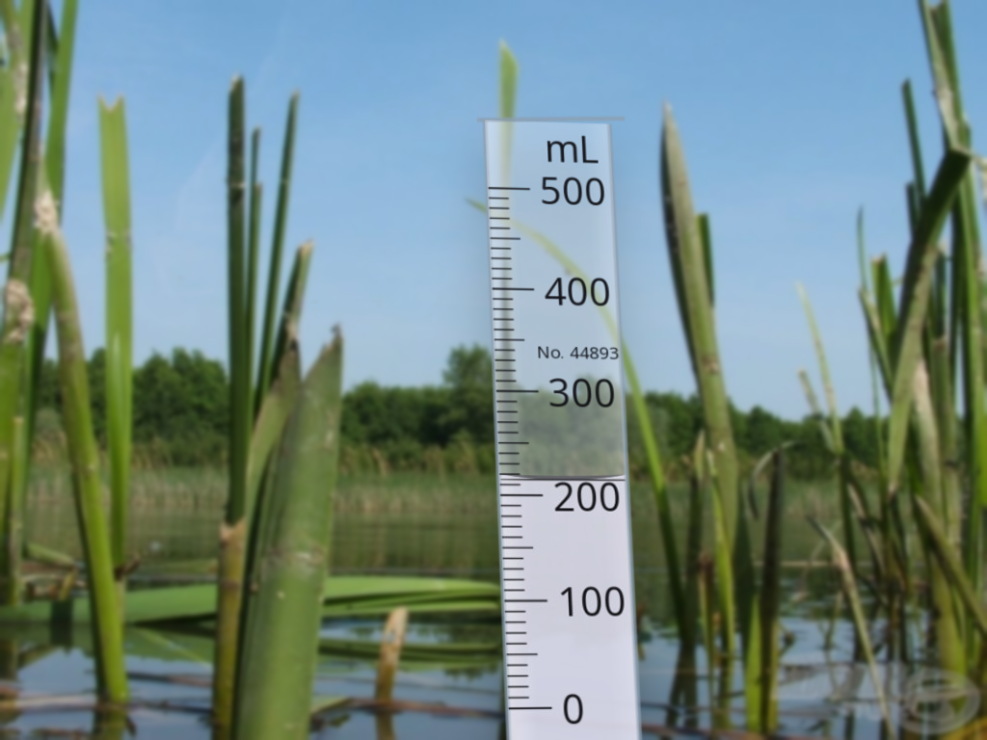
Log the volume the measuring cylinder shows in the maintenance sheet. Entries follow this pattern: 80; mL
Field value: 215; mL
